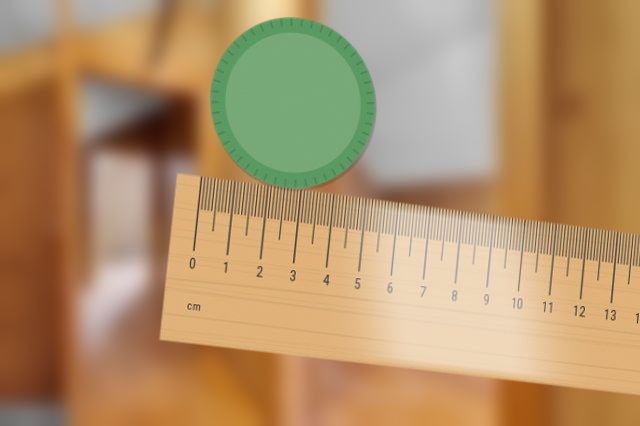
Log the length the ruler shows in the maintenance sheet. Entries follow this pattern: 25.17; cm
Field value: 5; cm
